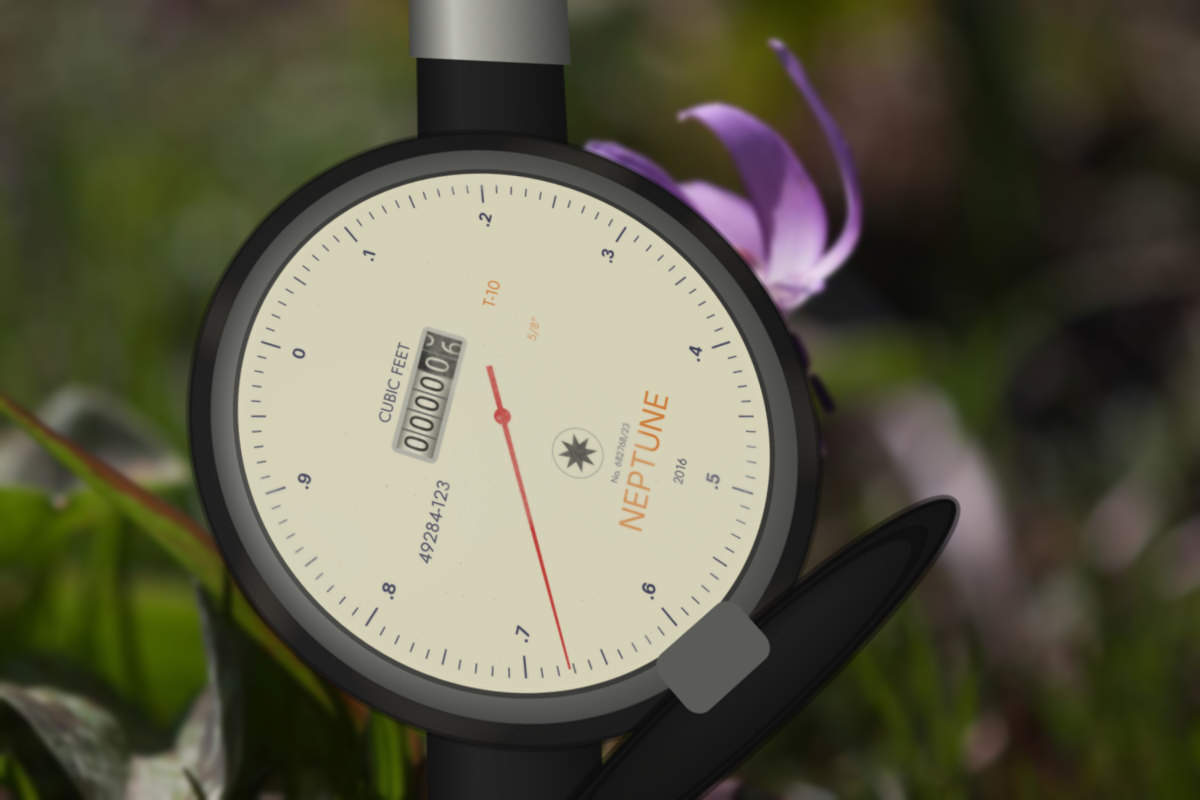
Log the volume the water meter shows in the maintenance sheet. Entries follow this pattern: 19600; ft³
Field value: 5.67; ft³
